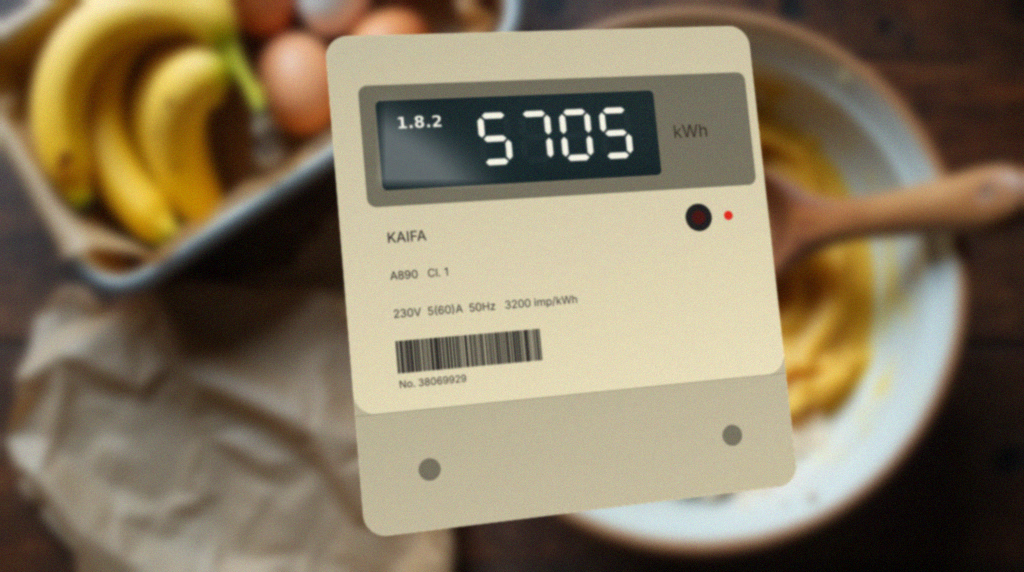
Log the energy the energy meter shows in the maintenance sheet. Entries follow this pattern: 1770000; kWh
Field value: 5705; kWh
